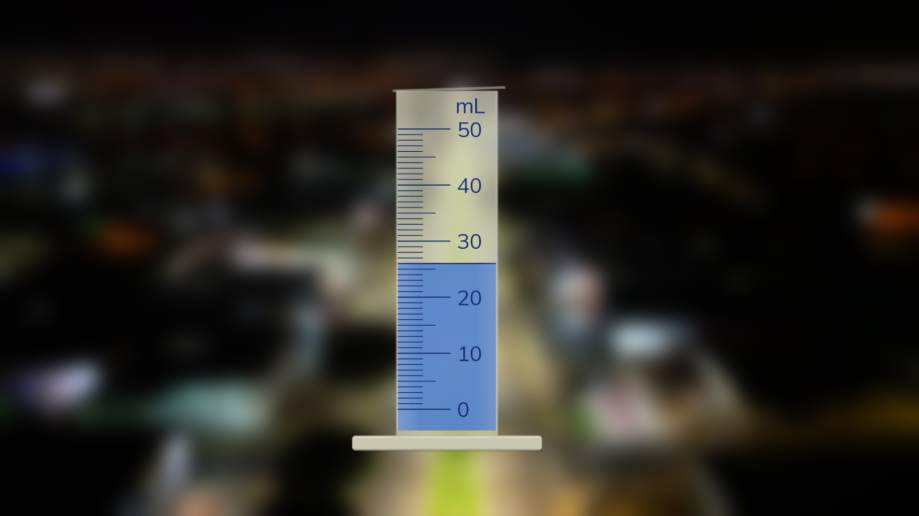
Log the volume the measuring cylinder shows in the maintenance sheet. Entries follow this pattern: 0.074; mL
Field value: 26; mL
